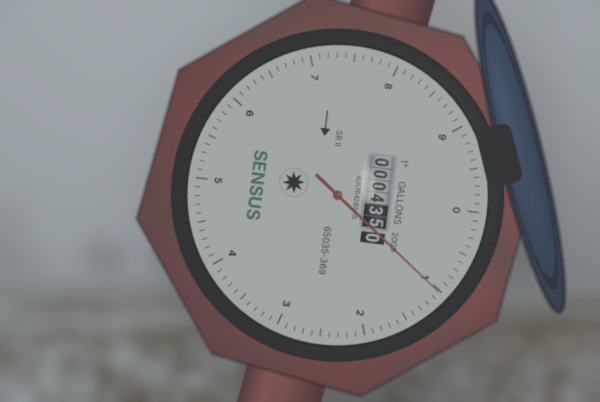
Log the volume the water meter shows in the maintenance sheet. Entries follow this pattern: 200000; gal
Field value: 4351.0; gal
